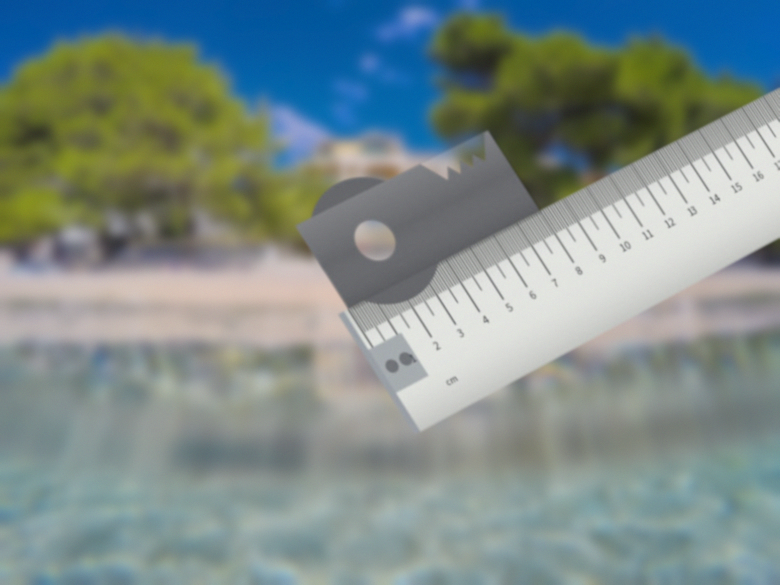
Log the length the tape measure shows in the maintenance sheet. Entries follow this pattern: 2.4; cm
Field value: 8; cm
